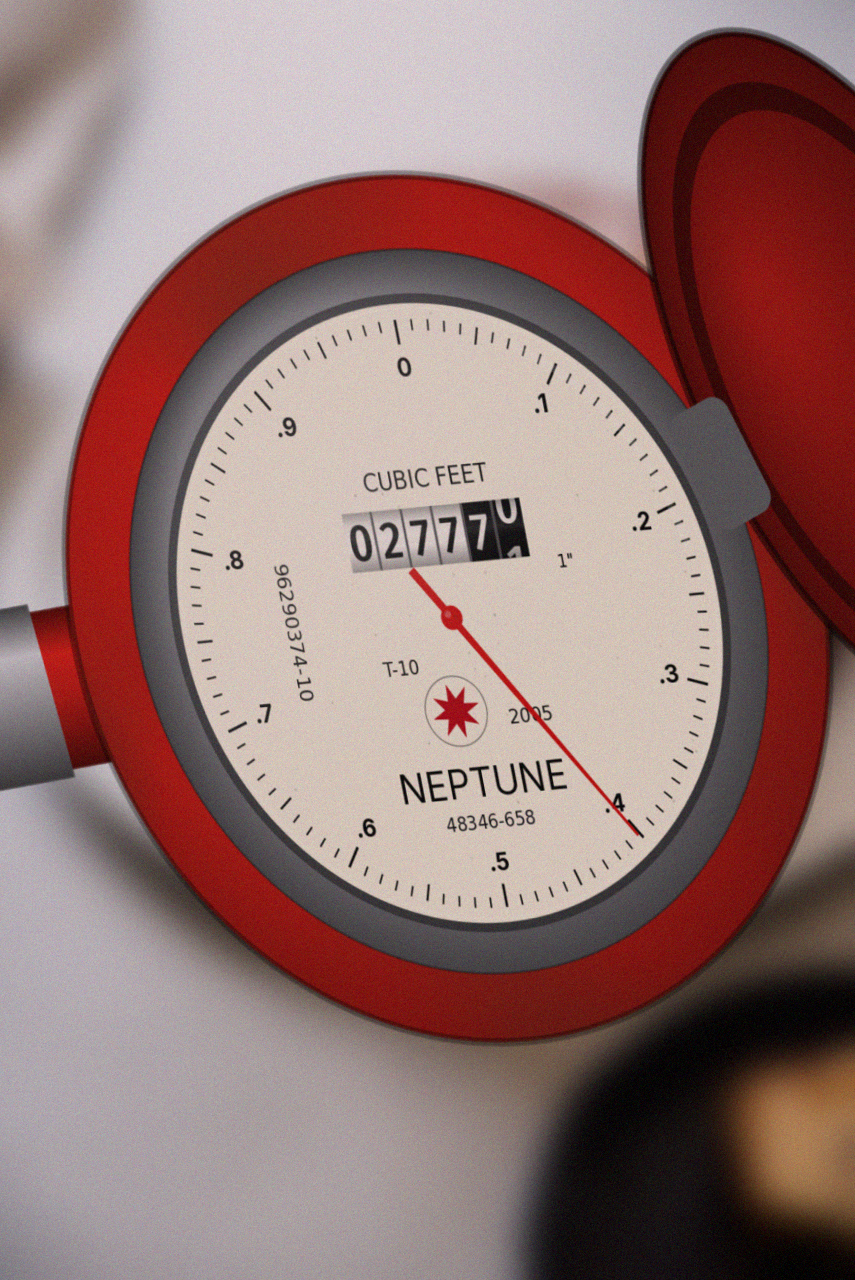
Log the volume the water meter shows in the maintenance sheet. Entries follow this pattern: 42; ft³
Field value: 27770.40; ft³
